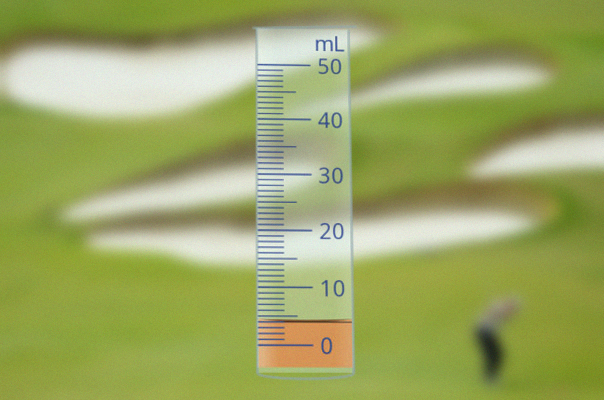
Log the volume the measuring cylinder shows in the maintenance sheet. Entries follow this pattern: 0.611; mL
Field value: 4; mL
